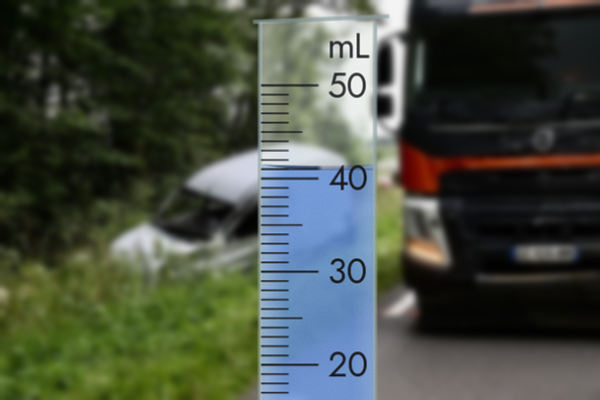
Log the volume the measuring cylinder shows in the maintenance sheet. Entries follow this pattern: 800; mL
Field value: 41; mL
